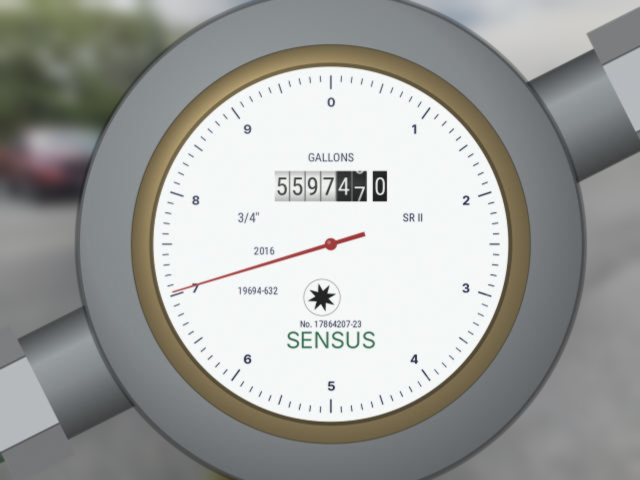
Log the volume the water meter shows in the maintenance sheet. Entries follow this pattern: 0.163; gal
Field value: 5597467.0; gal
